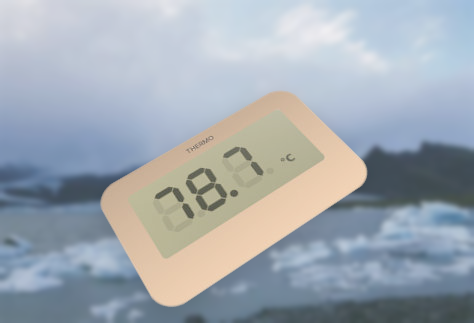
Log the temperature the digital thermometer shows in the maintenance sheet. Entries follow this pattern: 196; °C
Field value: 78.7; °C
